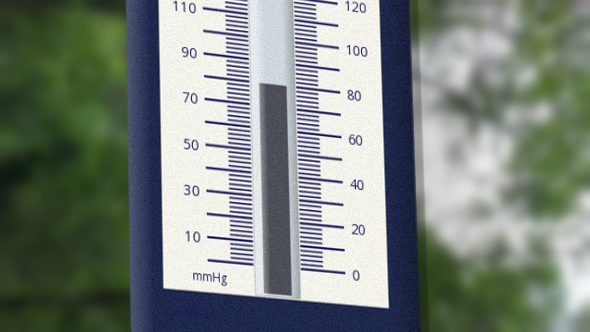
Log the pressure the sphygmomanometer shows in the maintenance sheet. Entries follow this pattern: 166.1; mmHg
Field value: 80; mmHg
